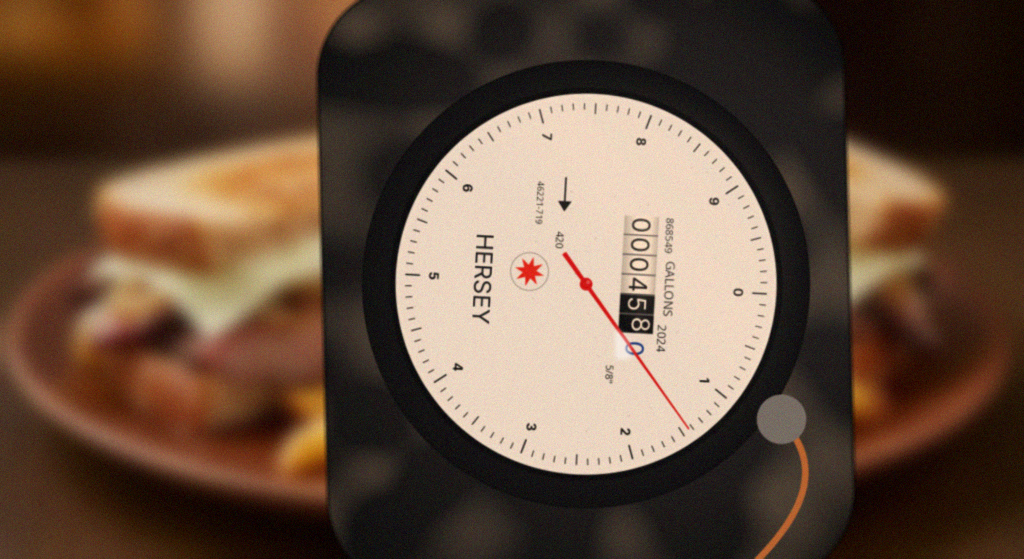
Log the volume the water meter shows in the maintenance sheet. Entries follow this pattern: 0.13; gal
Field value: 4581.4; gal
